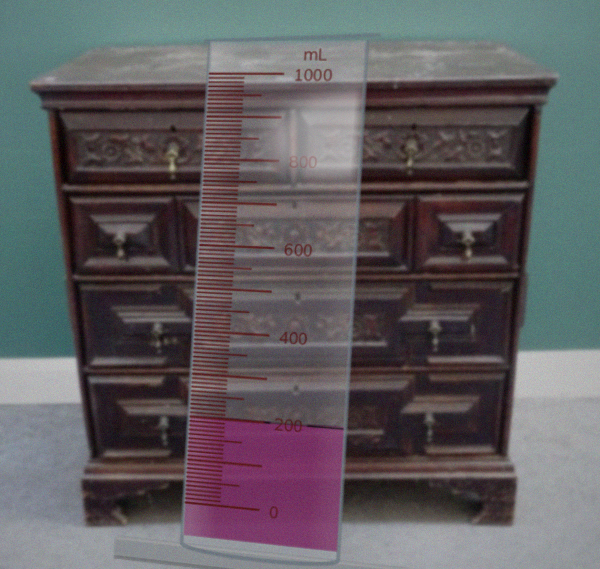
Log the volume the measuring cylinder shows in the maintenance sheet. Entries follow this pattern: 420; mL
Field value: 200; mL
